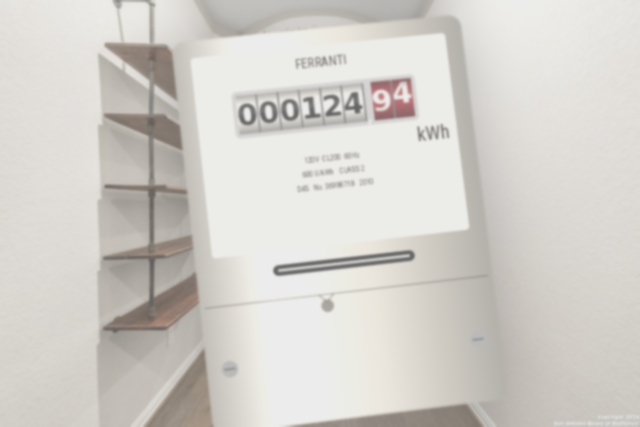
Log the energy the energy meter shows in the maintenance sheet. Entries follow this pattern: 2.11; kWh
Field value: 124.94; kWh
